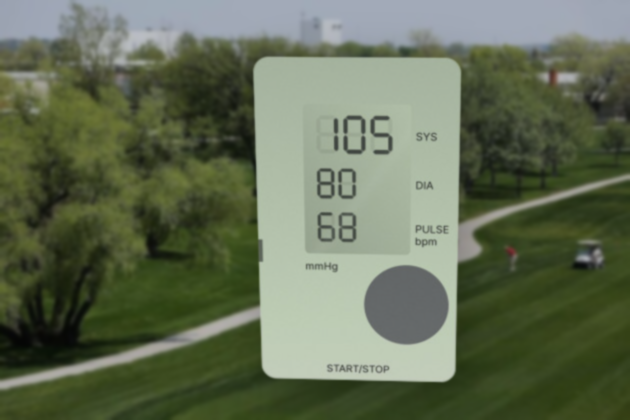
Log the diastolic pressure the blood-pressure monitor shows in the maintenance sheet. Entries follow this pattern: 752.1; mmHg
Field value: 80; mmHg
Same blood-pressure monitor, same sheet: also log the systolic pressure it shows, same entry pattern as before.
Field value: 105; mmHg
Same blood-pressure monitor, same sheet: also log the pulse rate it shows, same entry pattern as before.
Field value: 68; bpm
